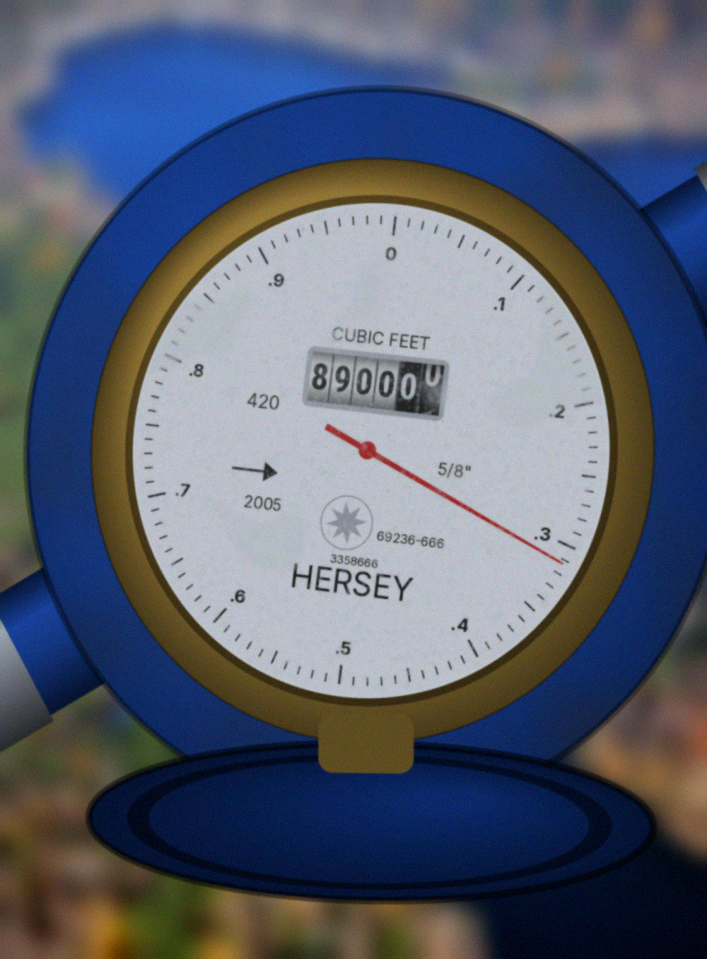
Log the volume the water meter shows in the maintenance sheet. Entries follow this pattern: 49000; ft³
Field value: 890000.31; ft³
